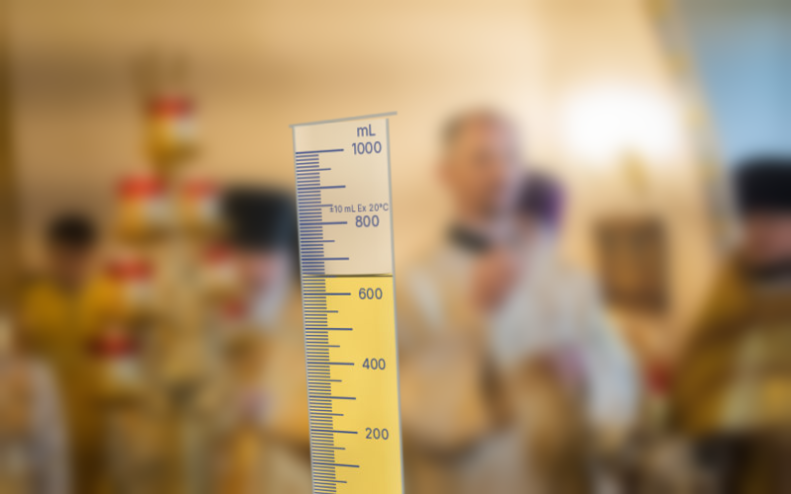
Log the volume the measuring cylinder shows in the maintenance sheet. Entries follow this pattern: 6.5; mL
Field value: 650; mL
